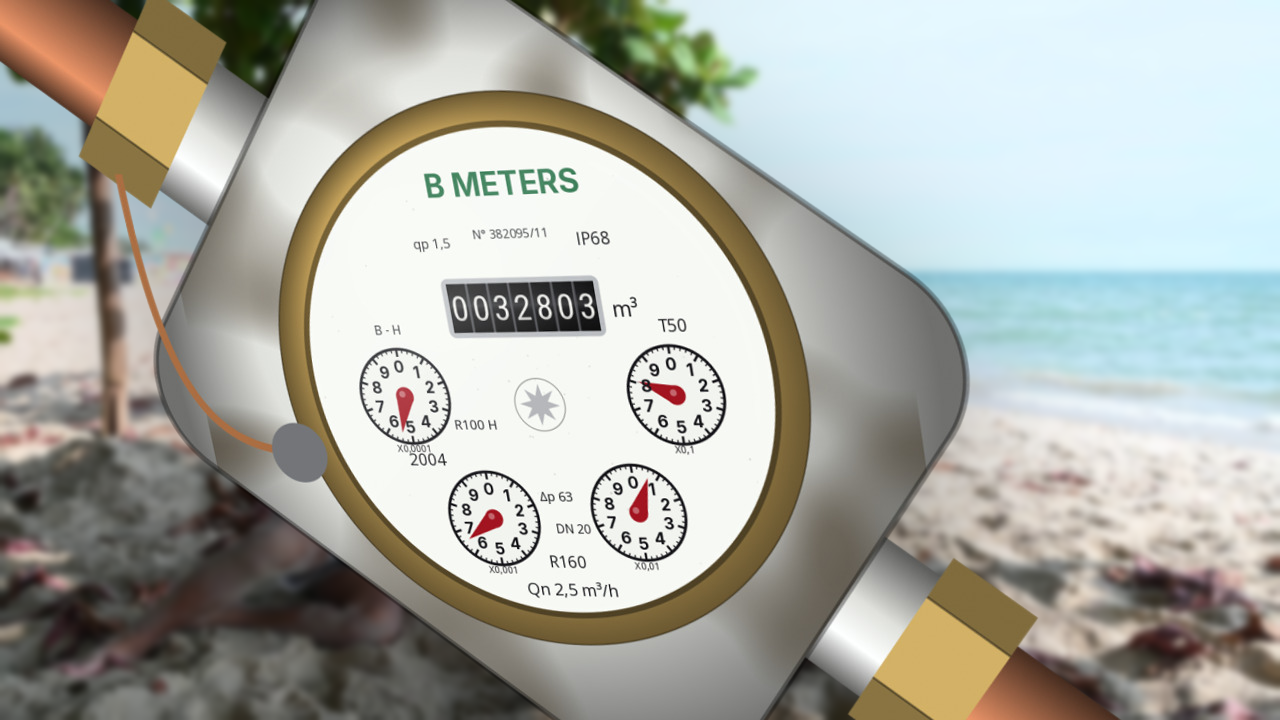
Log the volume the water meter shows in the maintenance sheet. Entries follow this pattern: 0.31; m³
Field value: 32803.8065; m³
